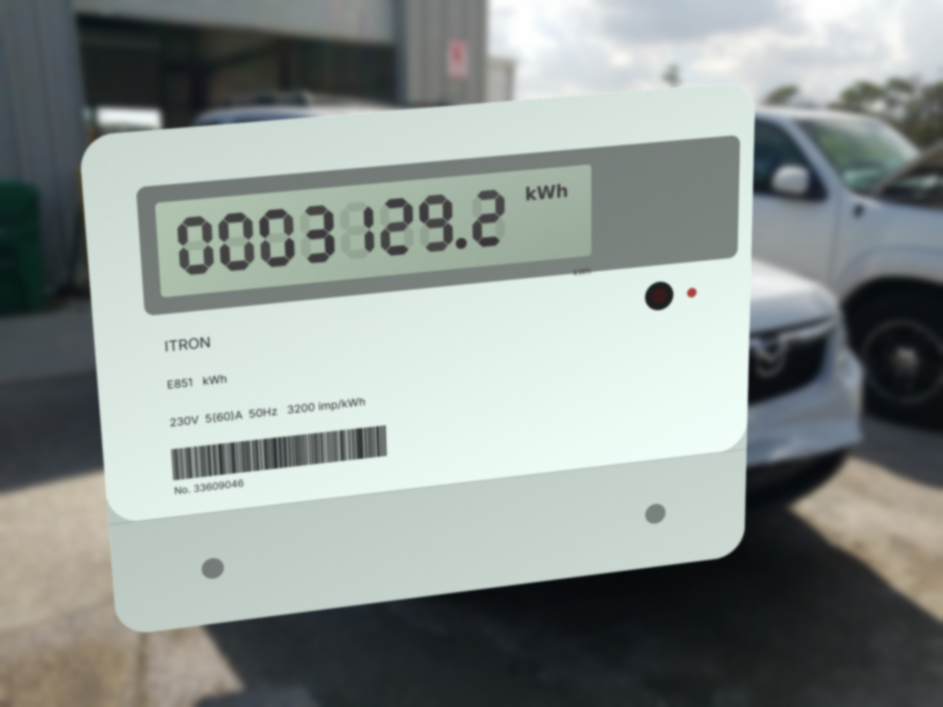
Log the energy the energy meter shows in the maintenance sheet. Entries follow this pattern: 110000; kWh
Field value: 3129.2; kWh
